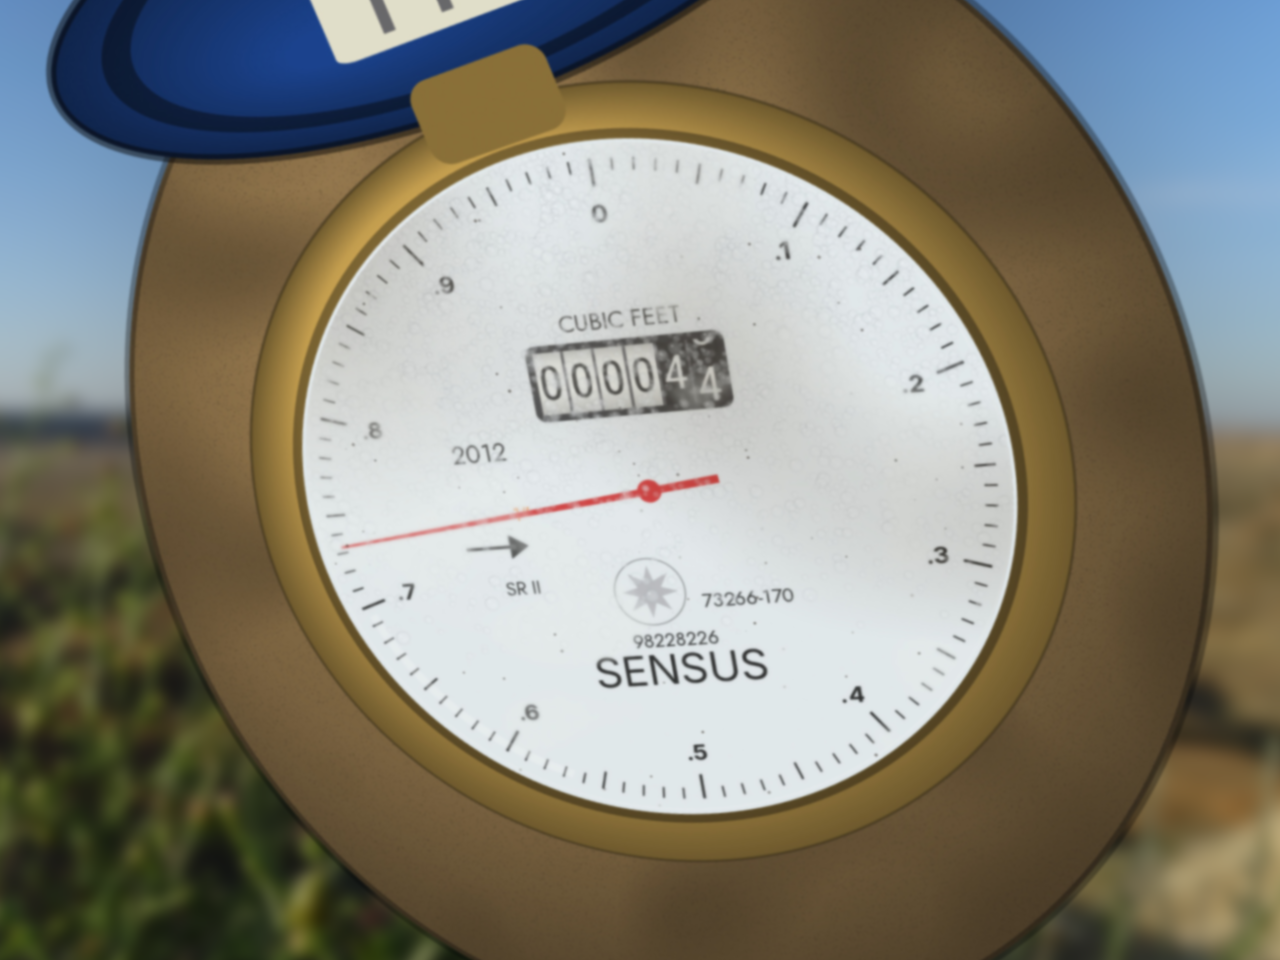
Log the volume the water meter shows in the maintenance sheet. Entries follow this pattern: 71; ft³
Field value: 43.73; ft³
